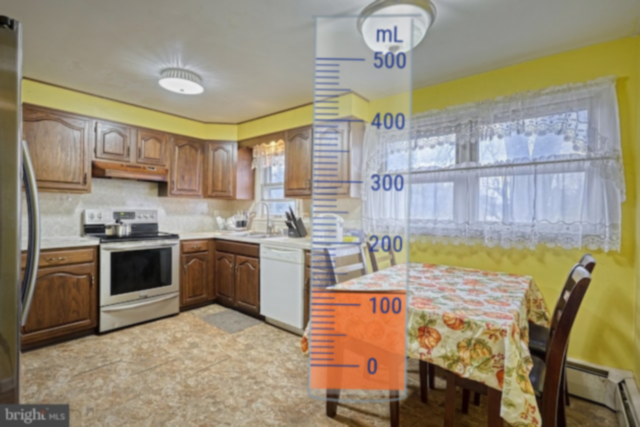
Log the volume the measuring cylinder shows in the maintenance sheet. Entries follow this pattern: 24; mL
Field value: 120; mL
